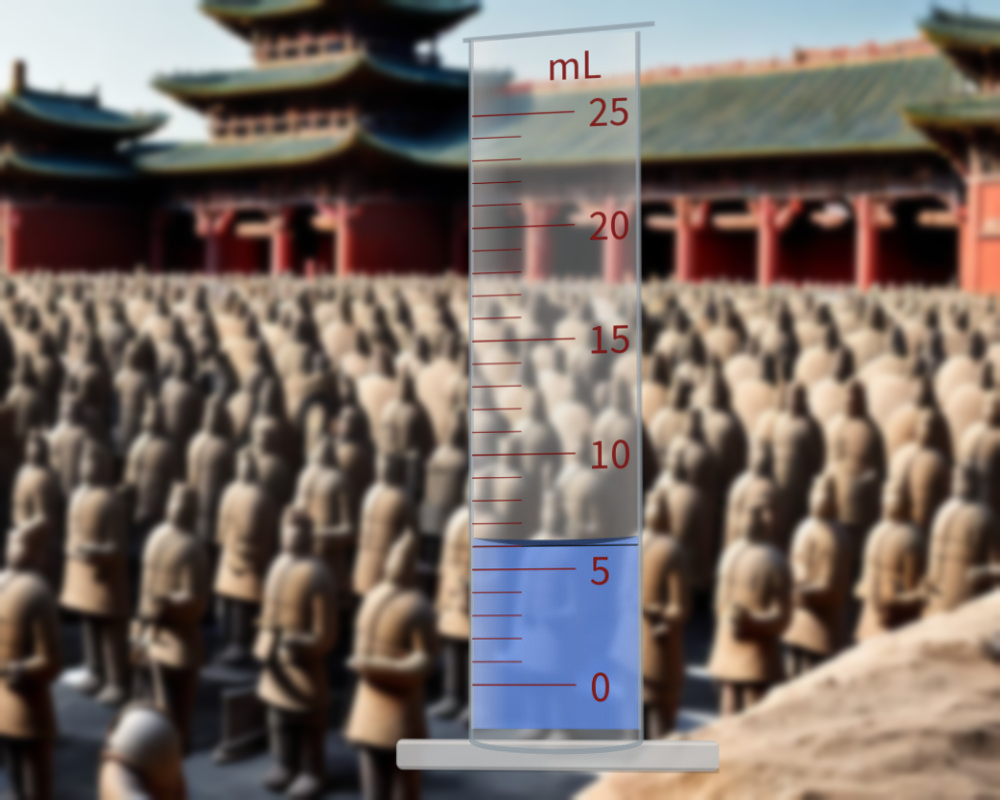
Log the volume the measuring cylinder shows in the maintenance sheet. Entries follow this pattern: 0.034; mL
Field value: 6; mL
